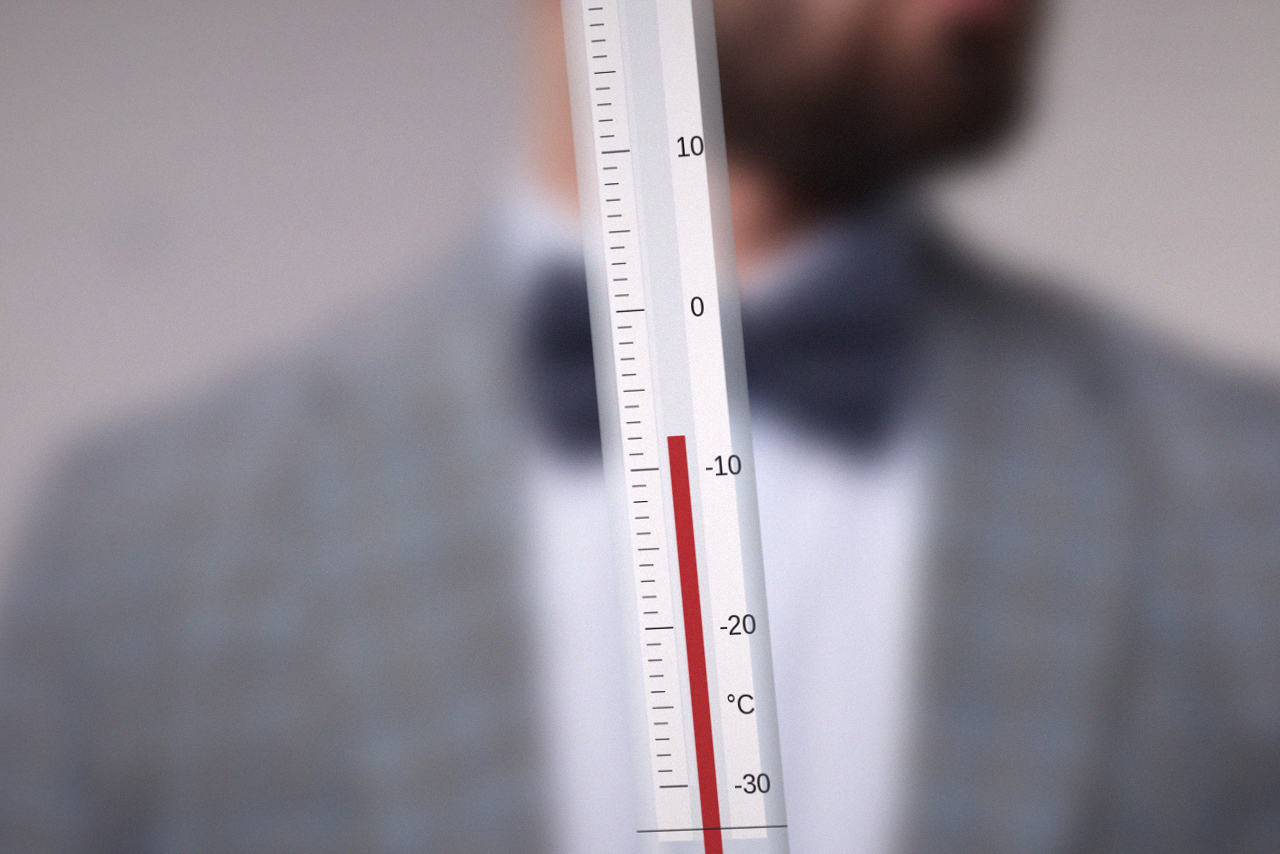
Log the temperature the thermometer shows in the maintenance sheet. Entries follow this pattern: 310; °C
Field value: -8; °C
